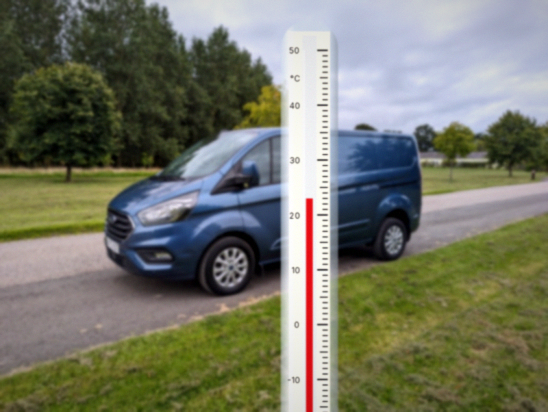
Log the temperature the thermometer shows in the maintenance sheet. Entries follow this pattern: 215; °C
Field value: 23; °C
